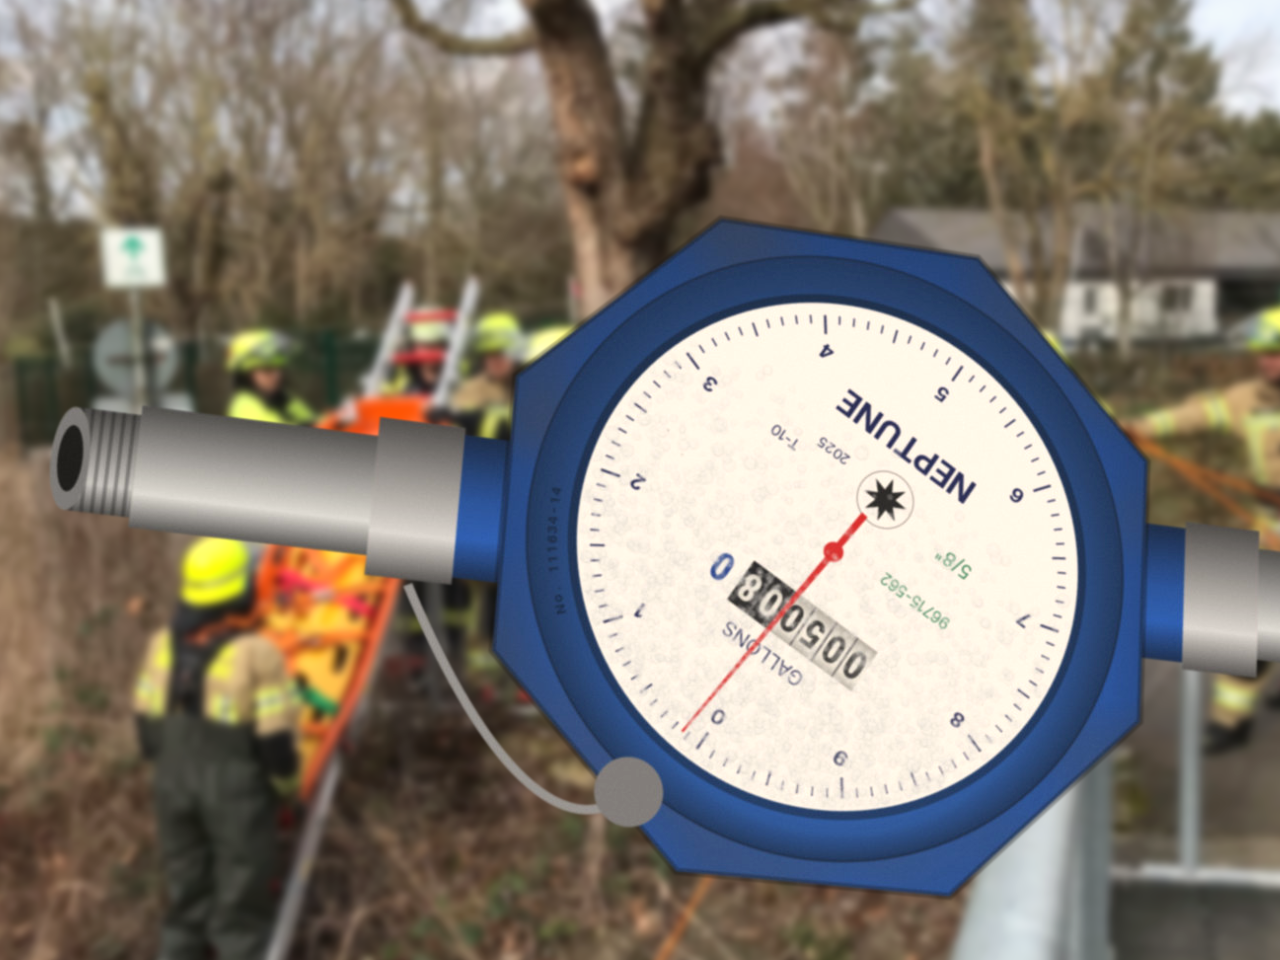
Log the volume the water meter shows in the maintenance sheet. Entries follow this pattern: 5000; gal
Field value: 50080.1; gal
